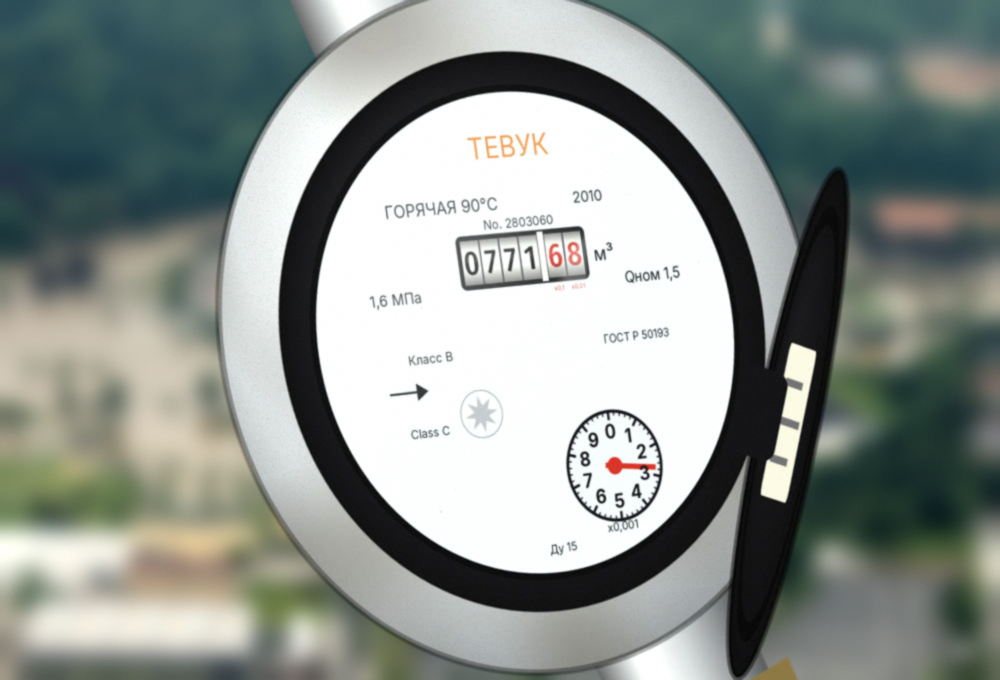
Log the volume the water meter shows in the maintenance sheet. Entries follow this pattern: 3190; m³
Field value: 771.682; m³
